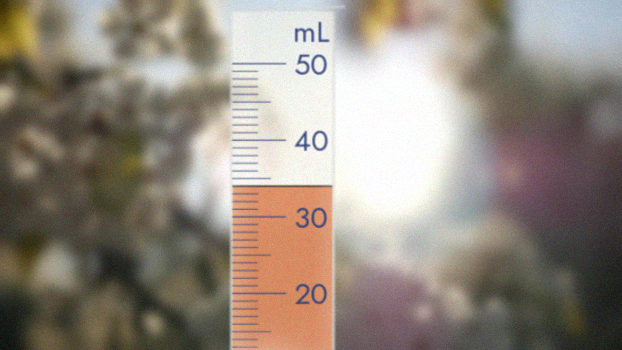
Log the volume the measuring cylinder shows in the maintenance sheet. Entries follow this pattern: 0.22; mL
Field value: 34; mL
